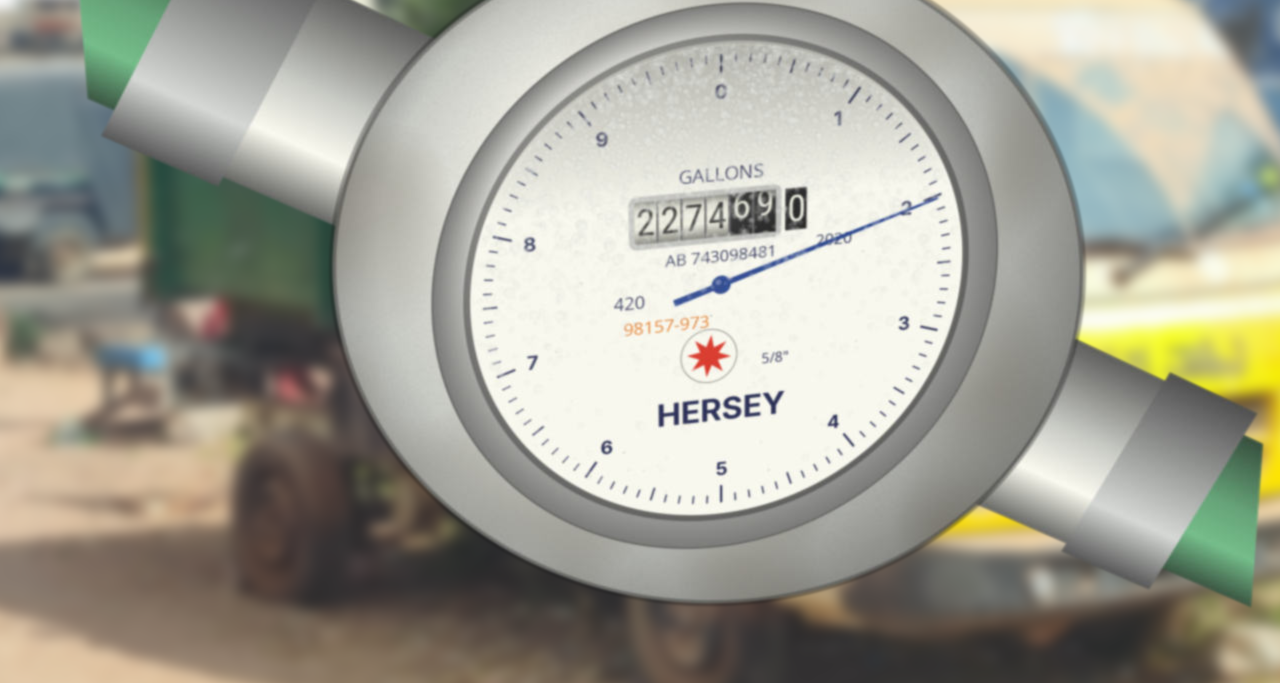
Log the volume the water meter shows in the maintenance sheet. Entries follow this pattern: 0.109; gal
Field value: 2274692.0; gal
